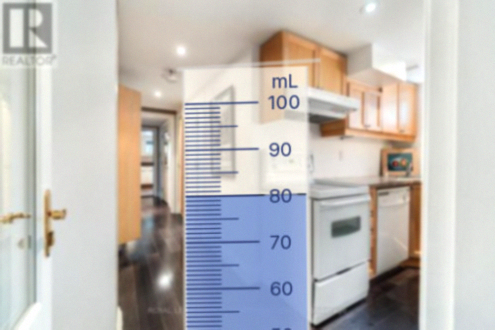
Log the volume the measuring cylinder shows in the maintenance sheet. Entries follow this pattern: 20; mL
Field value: 80; mL
